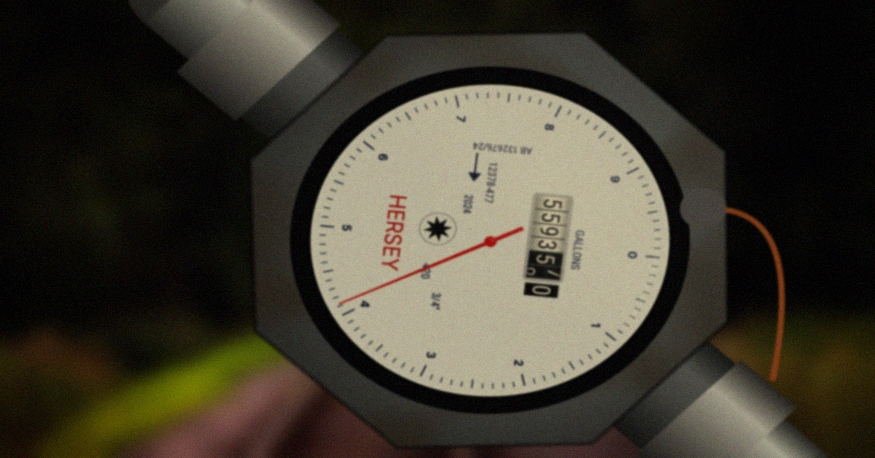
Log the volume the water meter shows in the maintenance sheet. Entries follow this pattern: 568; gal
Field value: 5593574.1; gal
